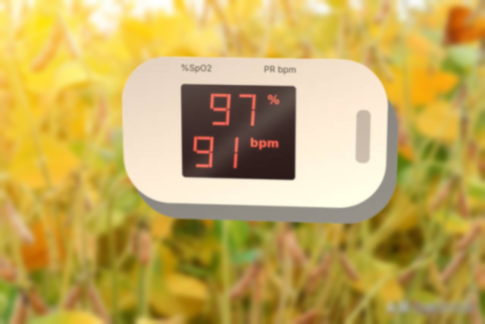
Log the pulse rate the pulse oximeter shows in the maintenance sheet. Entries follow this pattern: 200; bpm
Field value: 91; bpm
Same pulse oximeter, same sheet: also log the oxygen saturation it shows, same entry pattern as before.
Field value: 97; %
